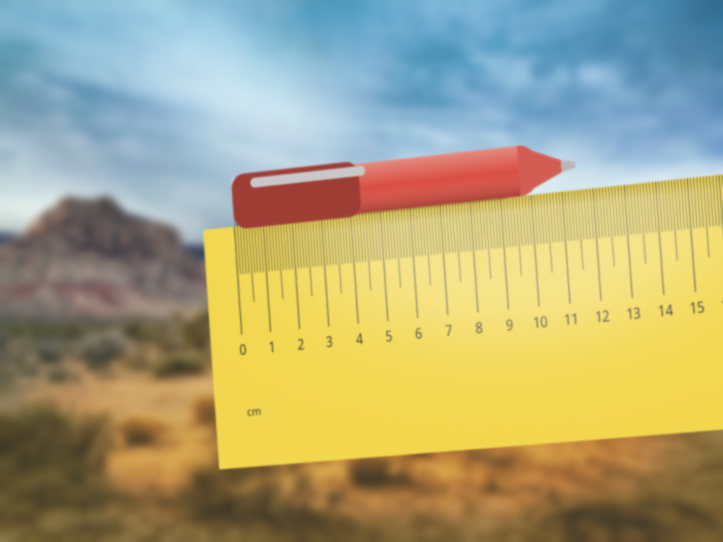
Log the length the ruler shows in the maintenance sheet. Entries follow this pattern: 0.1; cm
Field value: 11.5; cm
